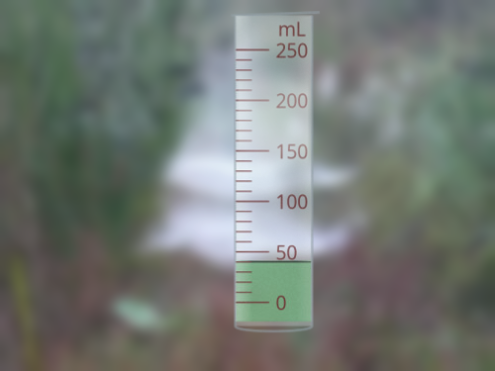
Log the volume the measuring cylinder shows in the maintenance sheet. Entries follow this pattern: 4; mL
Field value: 40; mL
